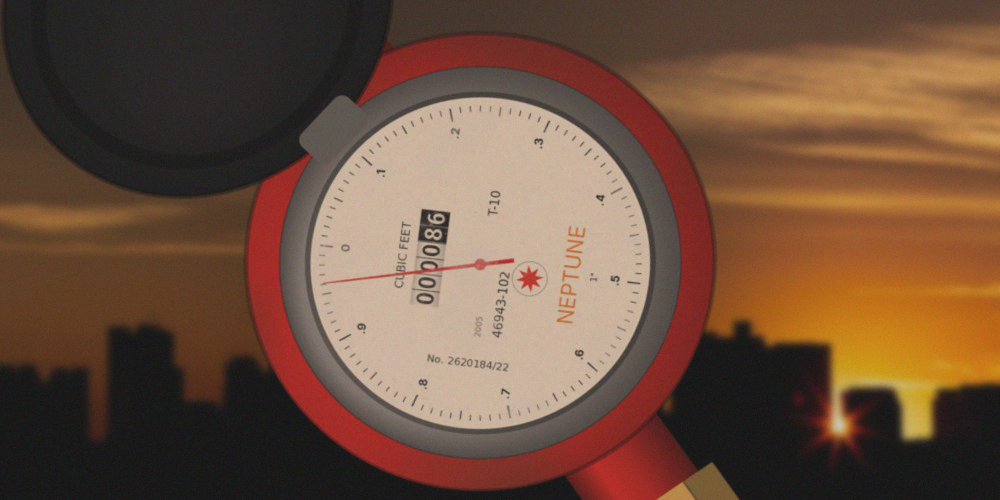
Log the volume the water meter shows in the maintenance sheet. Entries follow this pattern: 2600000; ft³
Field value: 85.96; ft³
